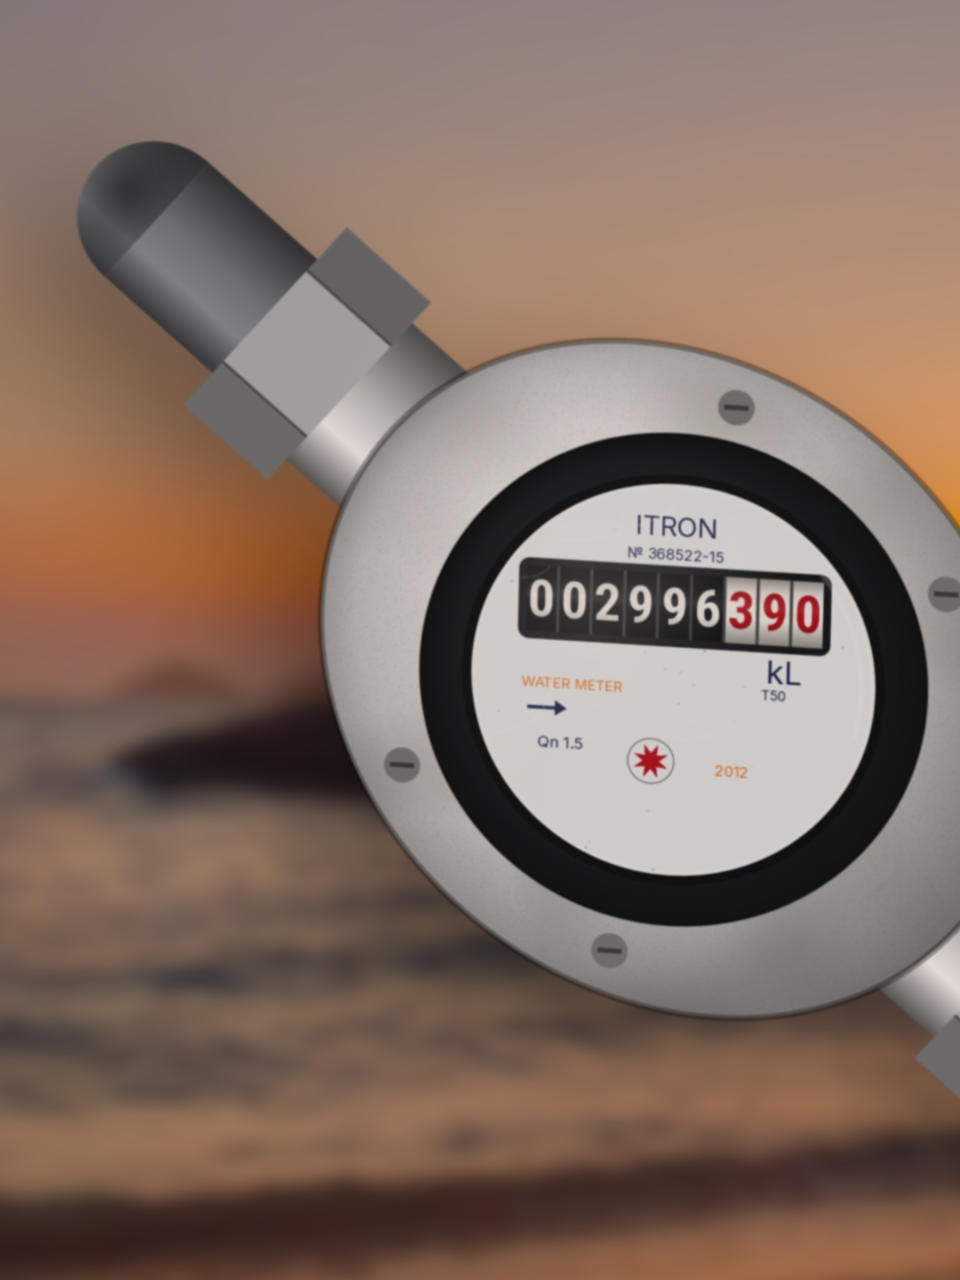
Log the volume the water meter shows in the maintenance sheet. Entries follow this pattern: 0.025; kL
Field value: 2996.390; kL
